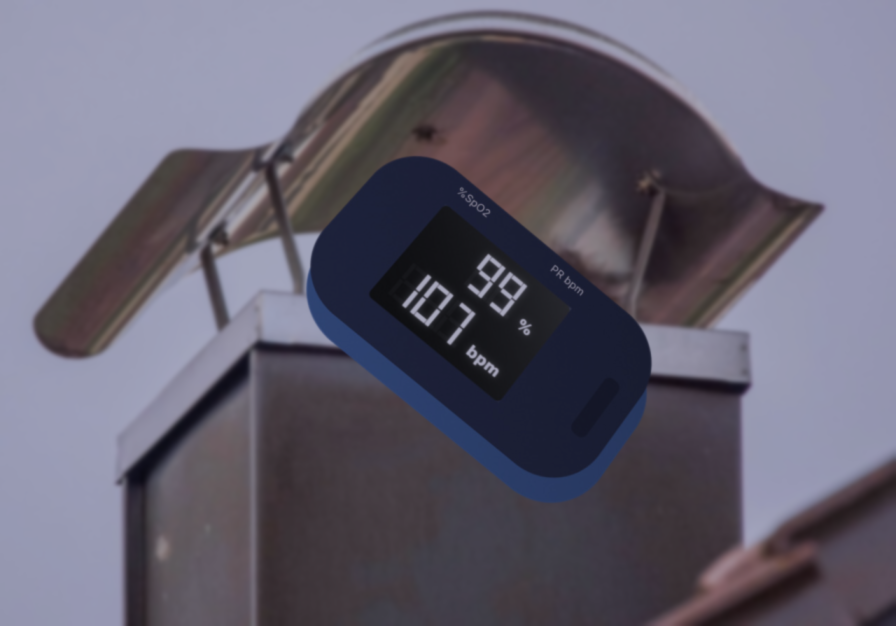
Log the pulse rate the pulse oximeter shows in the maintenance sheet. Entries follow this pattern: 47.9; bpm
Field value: 107; bpm
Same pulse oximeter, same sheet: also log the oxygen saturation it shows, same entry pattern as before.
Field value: 99; %
